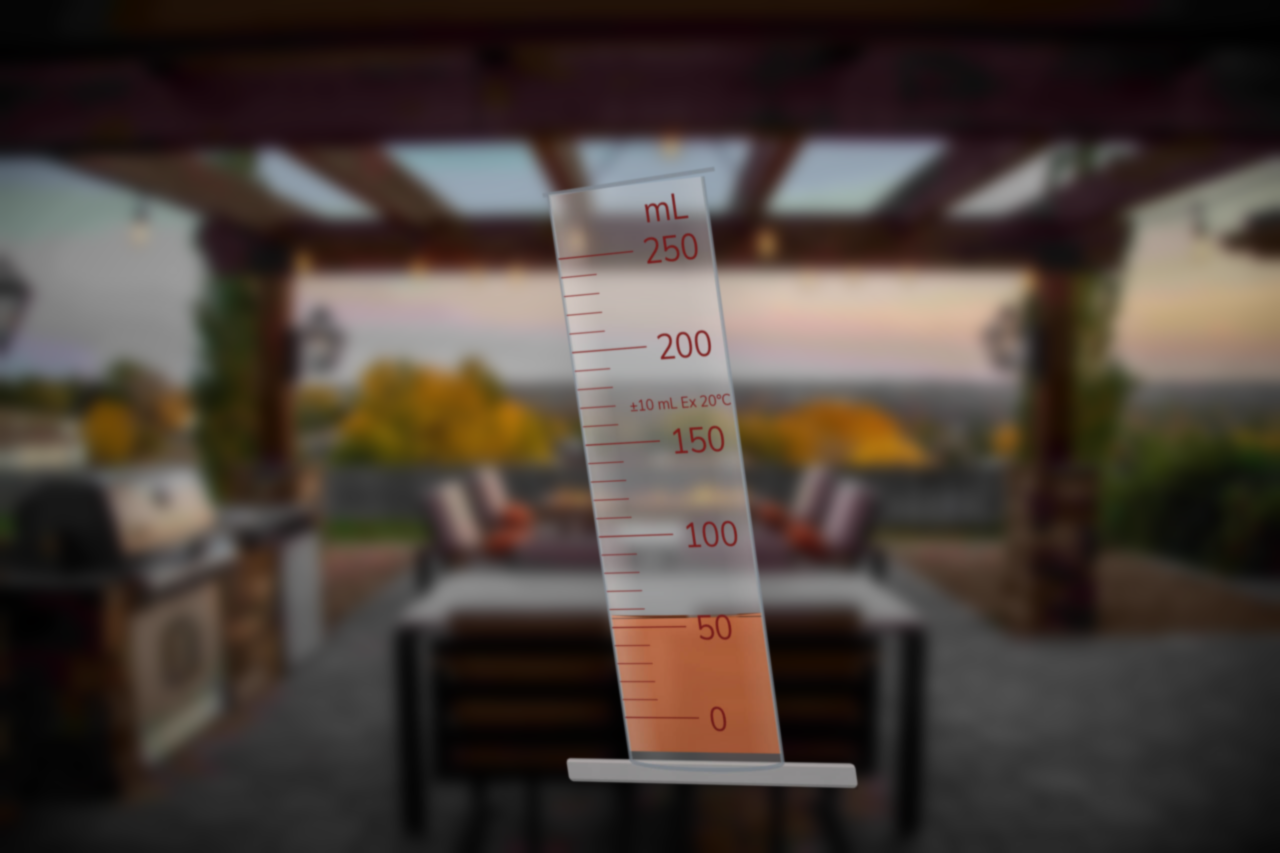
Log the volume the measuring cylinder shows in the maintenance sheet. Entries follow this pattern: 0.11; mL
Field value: 55; mL
